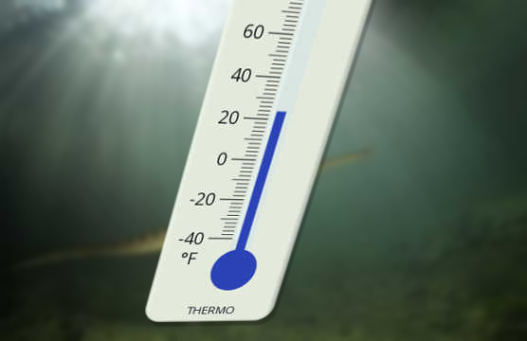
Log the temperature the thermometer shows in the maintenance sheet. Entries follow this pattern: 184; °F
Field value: 24; °F
